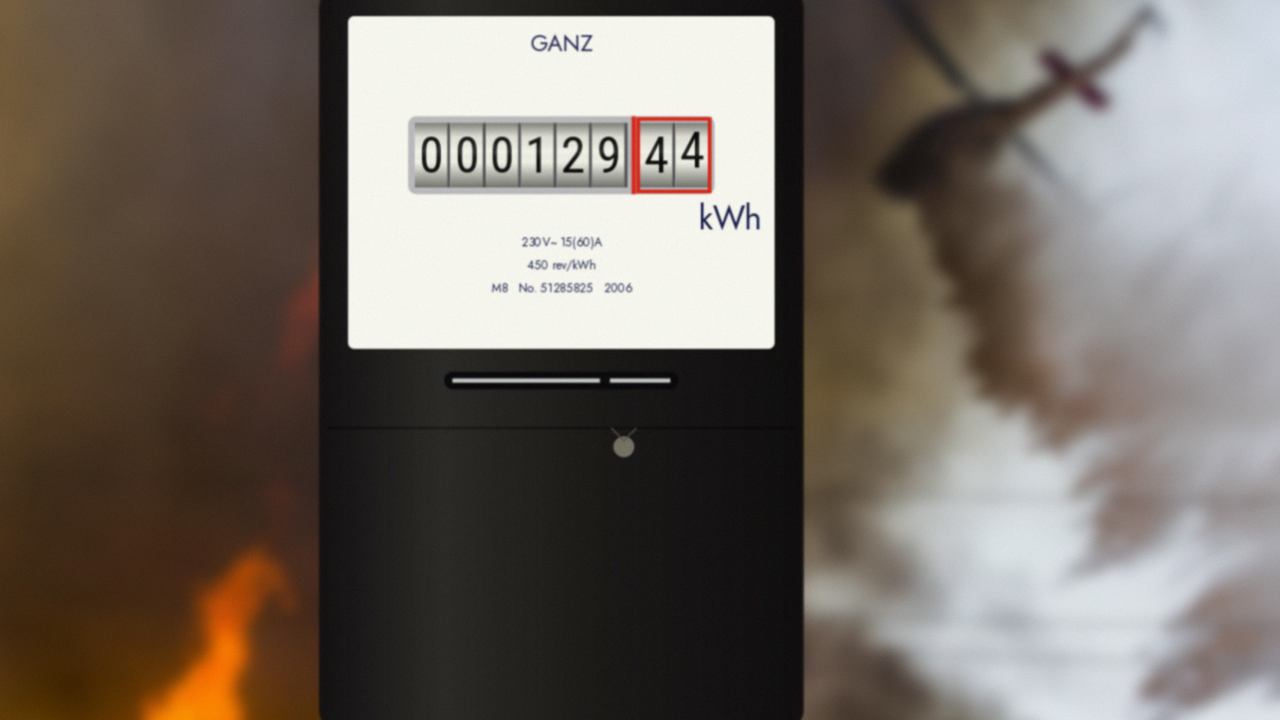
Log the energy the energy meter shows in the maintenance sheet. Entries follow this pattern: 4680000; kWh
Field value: 129.44; kWh
